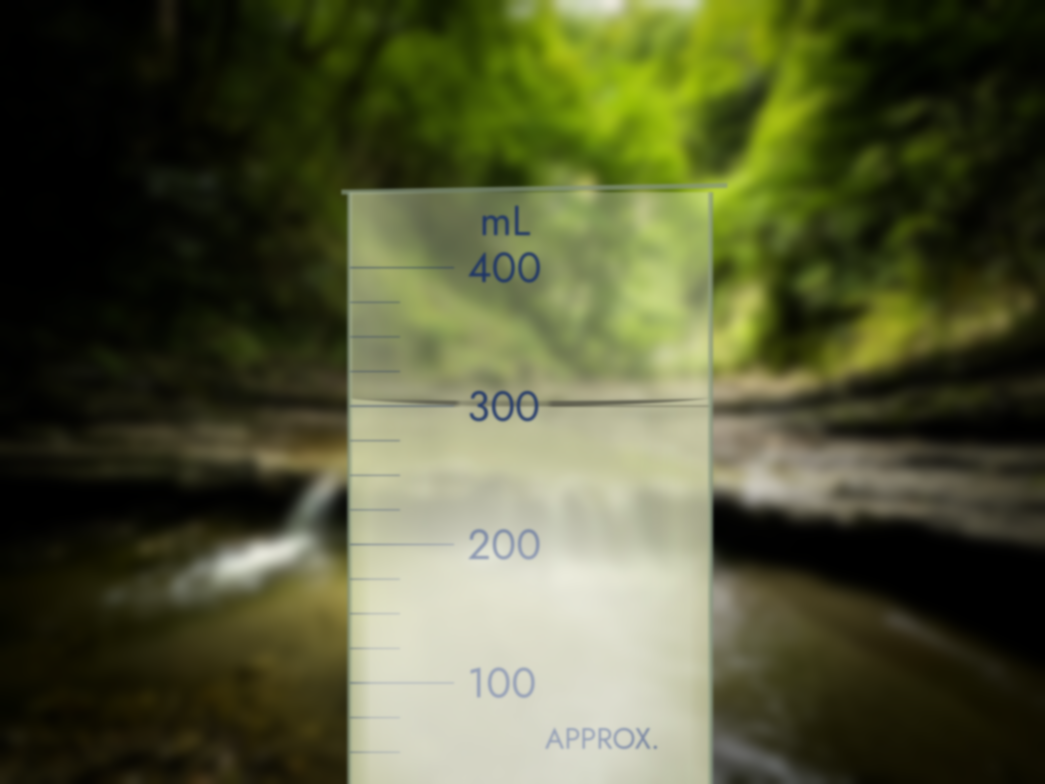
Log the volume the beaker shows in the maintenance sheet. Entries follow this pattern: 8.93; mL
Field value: 300; mL
